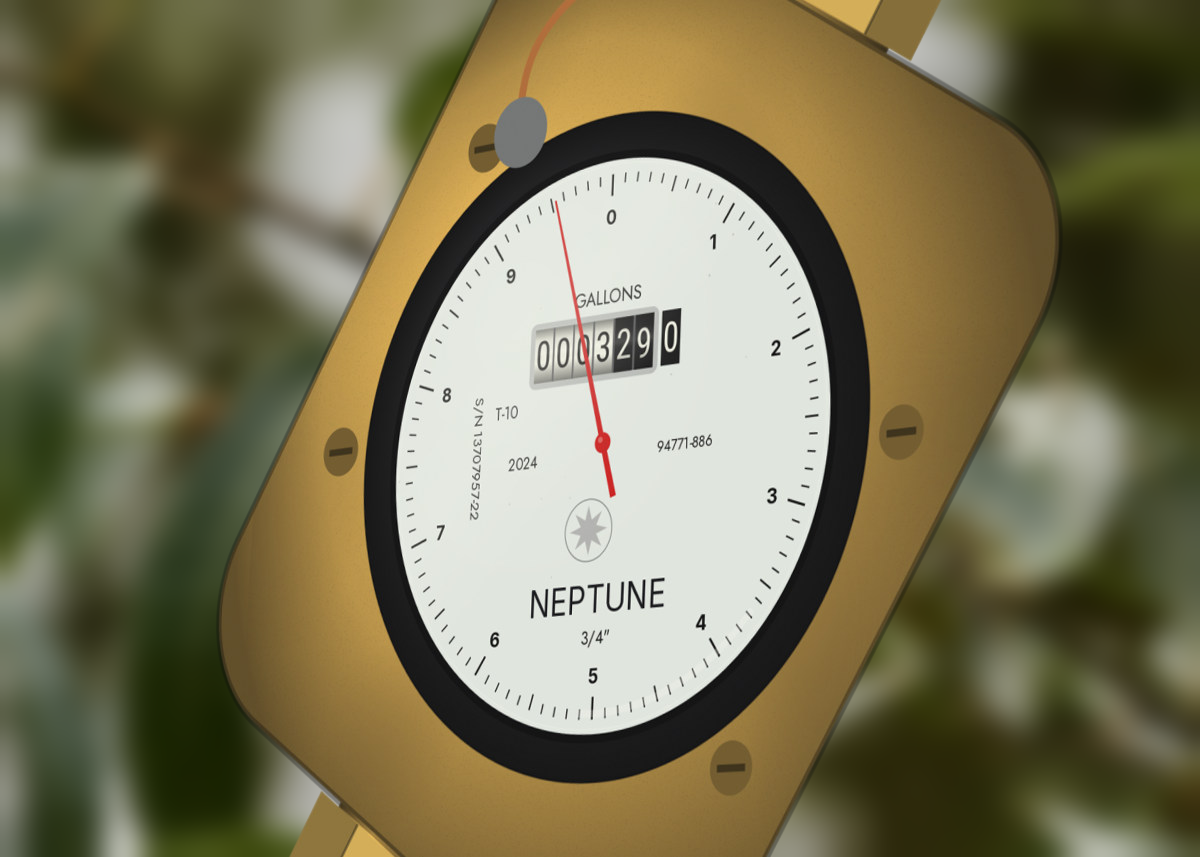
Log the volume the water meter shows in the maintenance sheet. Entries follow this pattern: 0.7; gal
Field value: 3289.5; gal
